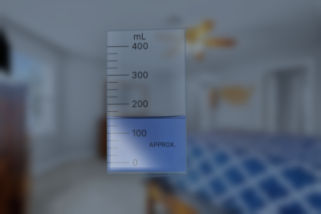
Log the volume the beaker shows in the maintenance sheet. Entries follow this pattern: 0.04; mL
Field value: 150; mL
